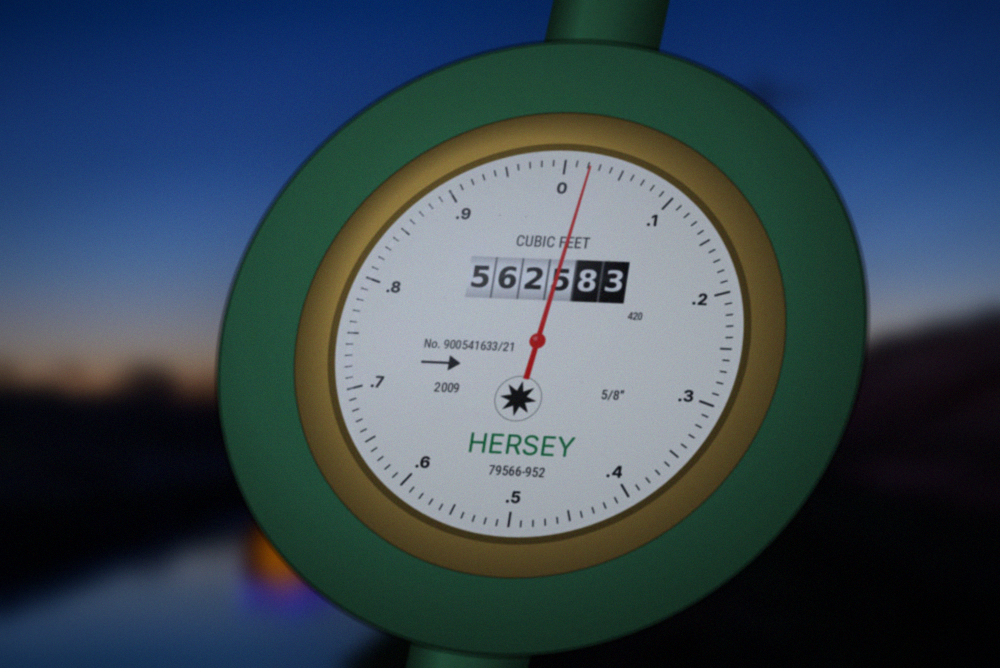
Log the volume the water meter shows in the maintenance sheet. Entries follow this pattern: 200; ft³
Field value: 562583.02; ft³
